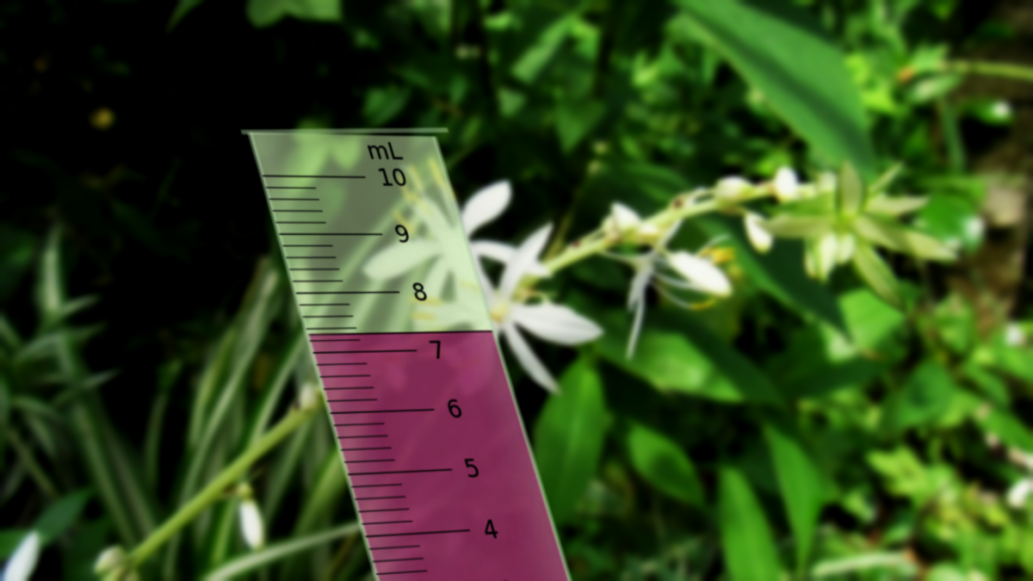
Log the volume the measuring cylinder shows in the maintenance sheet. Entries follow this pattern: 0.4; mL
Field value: 7.3; mL
